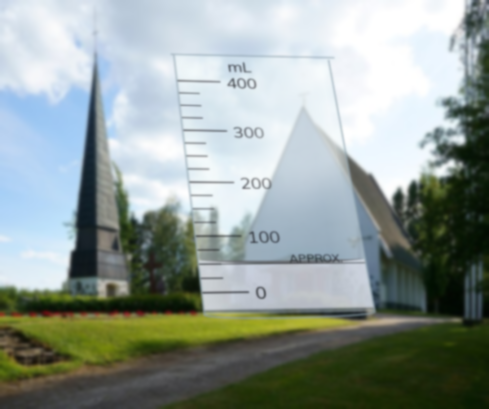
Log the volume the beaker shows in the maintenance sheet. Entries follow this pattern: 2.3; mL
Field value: 50; mL
